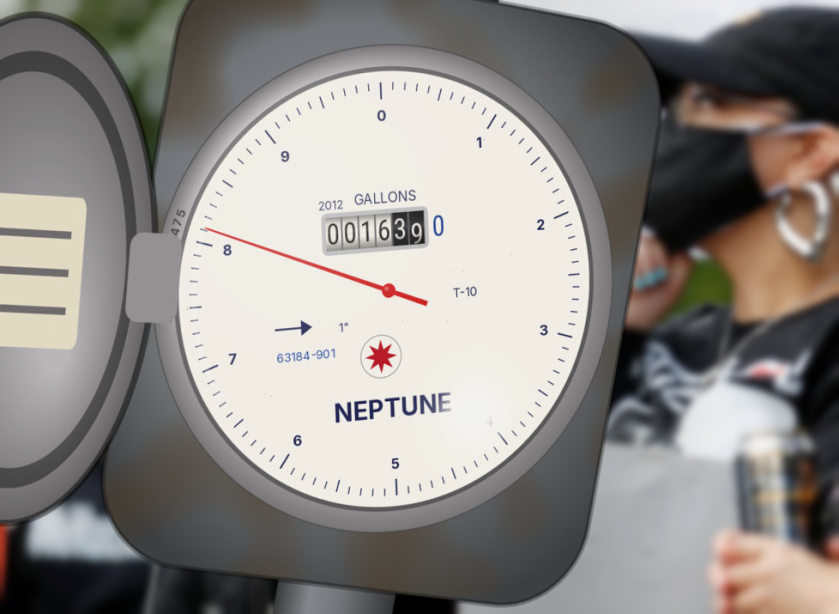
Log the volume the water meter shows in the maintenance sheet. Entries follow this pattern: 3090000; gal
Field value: 16388.1; gal
